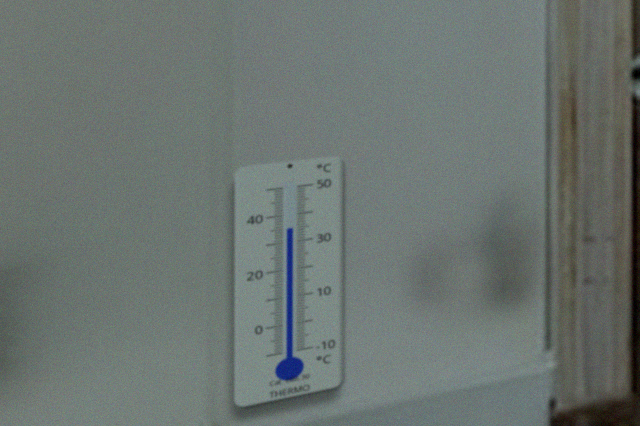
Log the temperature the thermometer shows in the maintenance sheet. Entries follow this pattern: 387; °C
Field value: 35; °C
